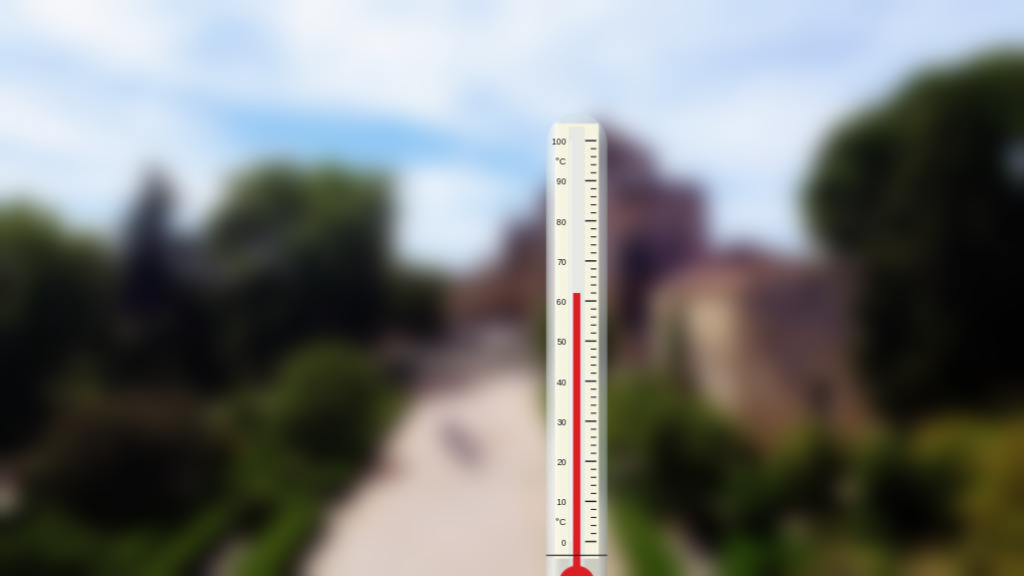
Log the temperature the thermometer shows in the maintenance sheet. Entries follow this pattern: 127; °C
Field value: 62; °C
